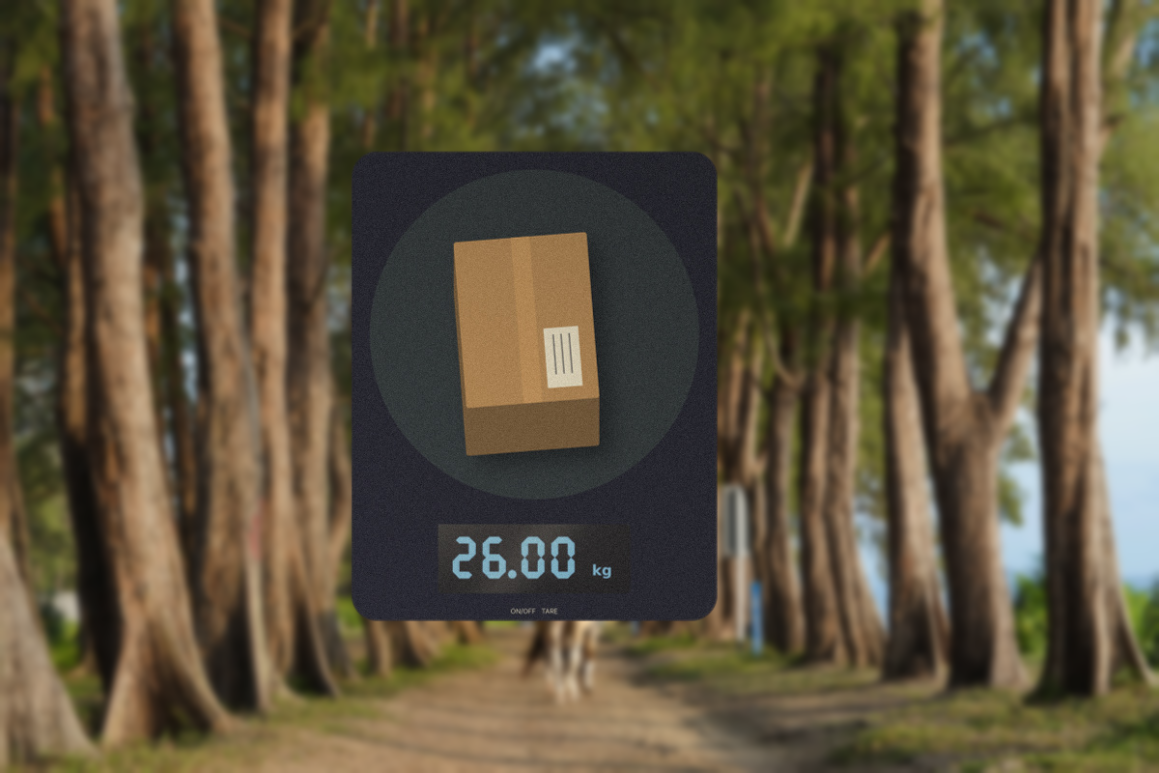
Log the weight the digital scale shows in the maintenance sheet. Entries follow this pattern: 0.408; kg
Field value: 26.00; kg
